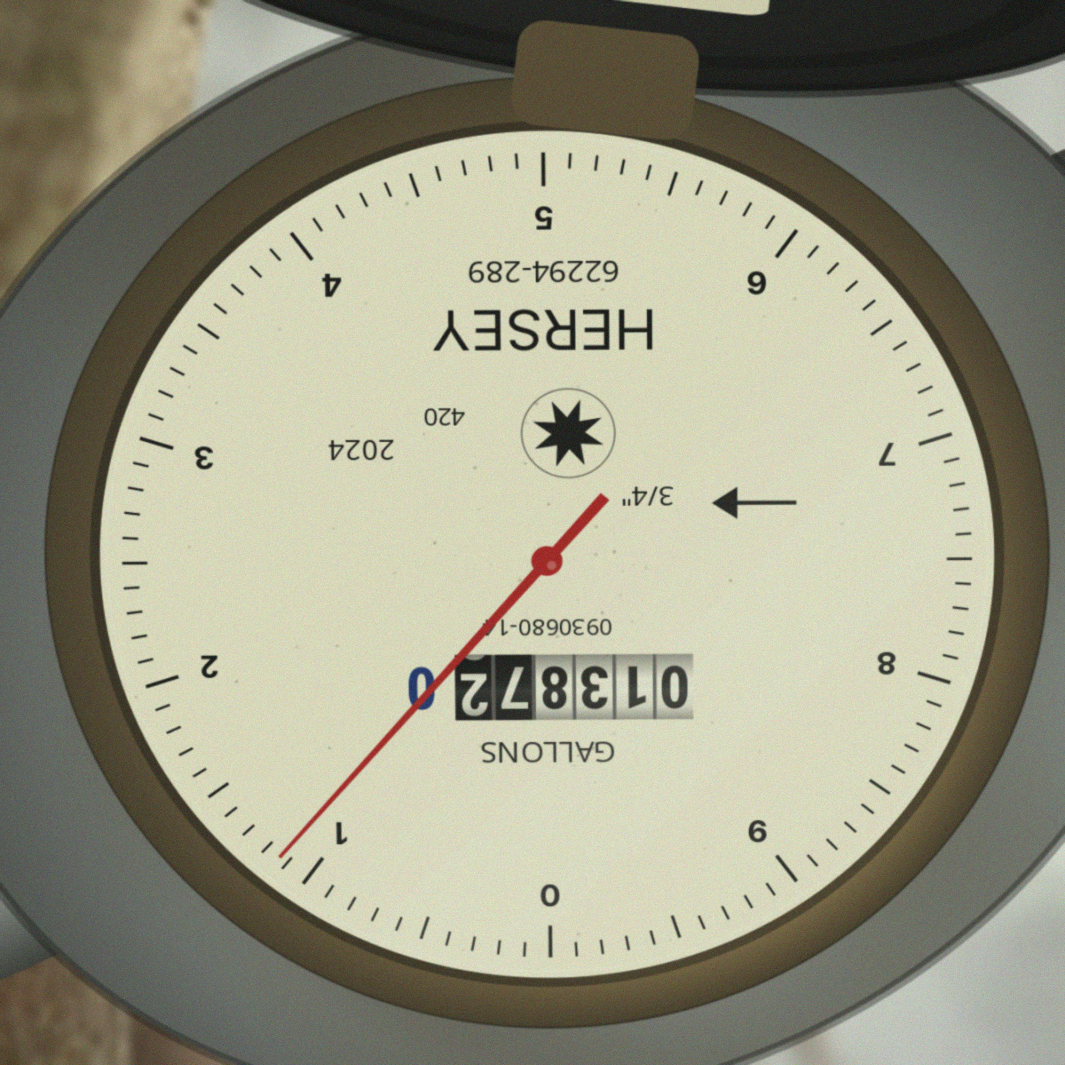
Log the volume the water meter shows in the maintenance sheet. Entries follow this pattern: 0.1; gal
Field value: 138721.1; gal
